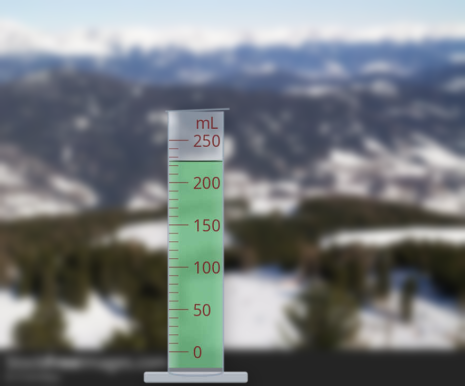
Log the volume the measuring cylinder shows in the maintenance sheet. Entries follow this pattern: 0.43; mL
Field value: 225; mL
